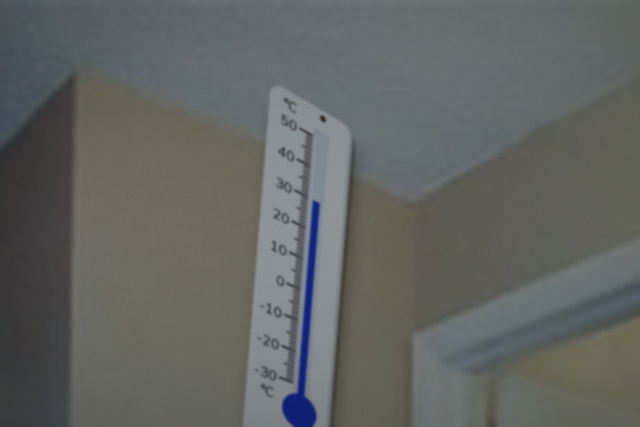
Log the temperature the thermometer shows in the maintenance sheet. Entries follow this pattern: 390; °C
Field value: 30; °C
